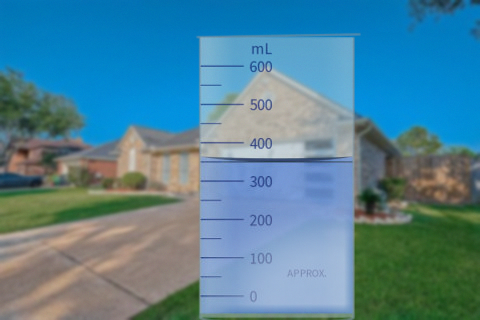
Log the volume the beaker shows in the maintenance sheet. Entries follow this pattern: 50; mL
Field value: 350; mL
